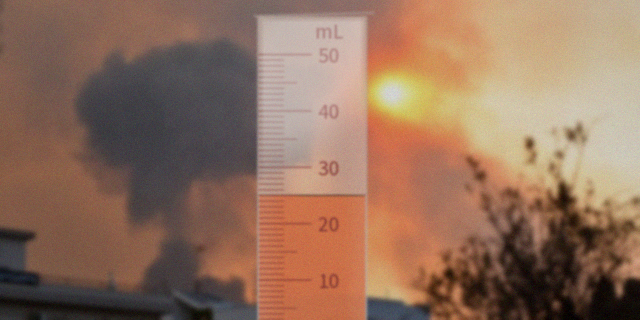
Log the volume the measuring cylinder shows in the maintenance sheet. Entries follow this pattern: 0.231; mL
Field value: 25; mL
